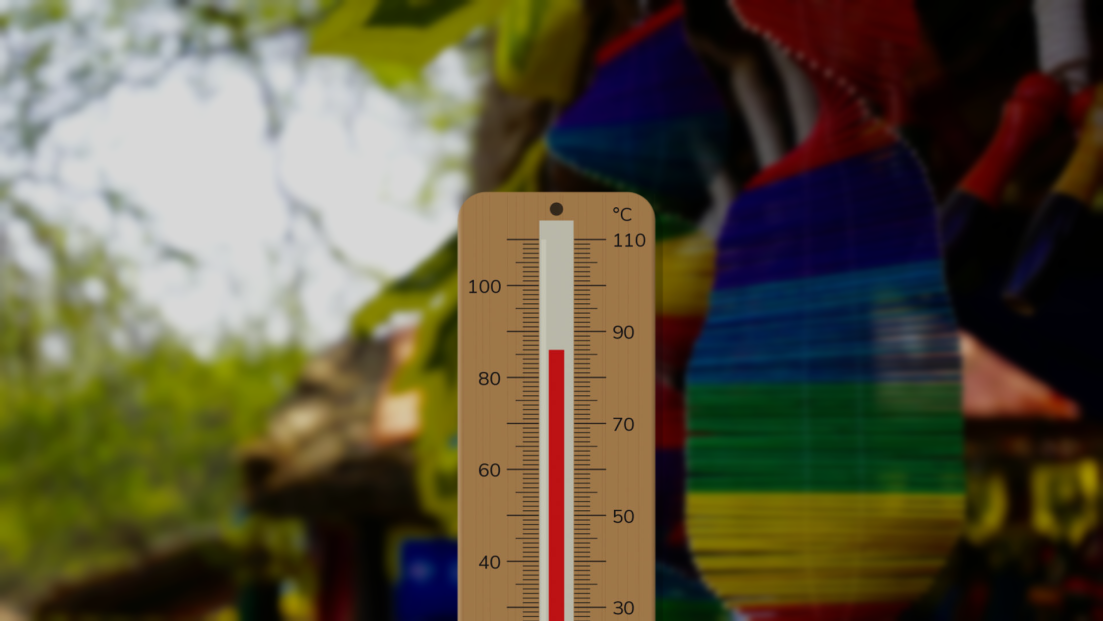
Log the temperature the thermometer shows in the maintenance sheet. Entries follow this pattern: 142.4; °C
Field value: 86; °C
